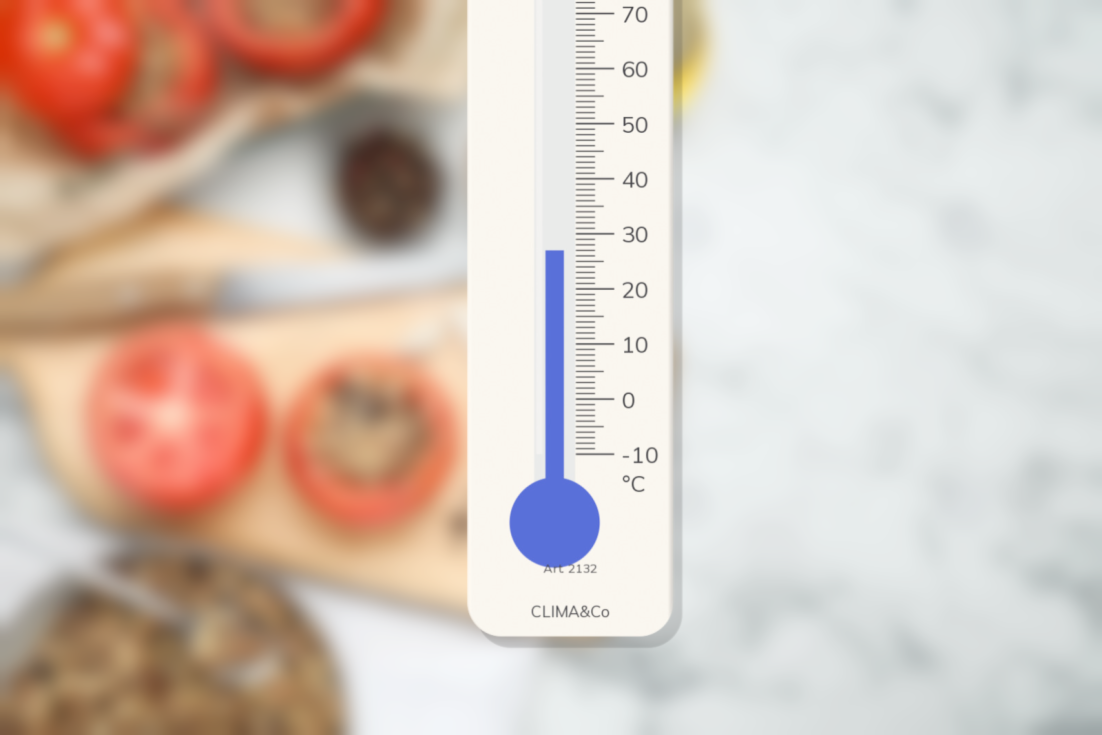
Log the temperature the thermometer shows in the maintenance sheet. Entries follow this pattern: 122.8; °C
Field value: 27; °C
